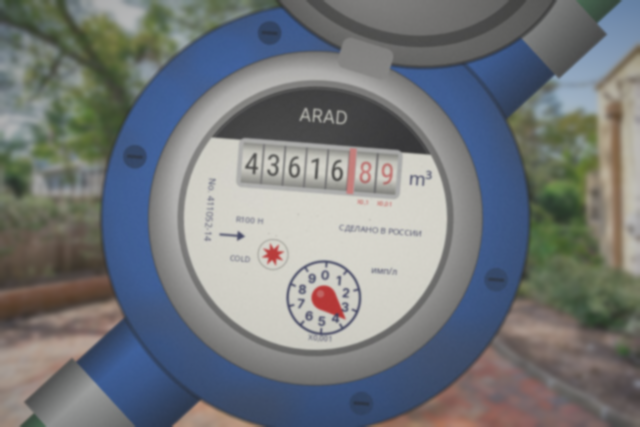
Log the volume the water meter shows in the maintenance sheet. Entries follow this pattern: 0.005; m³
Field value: 43616.893; m³
